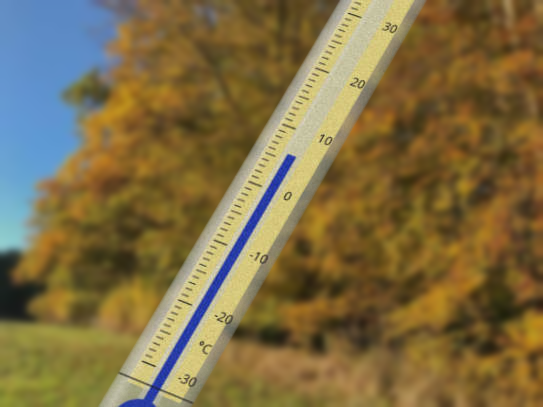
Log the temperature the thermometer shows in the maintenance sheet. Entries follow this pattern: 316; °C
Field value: 6; °C
